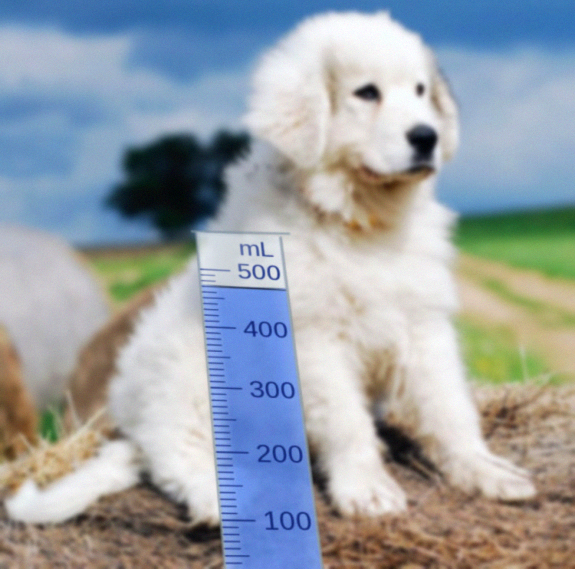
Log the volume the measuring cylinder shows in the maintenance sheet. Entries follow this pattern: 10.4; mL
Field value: 470; mL
